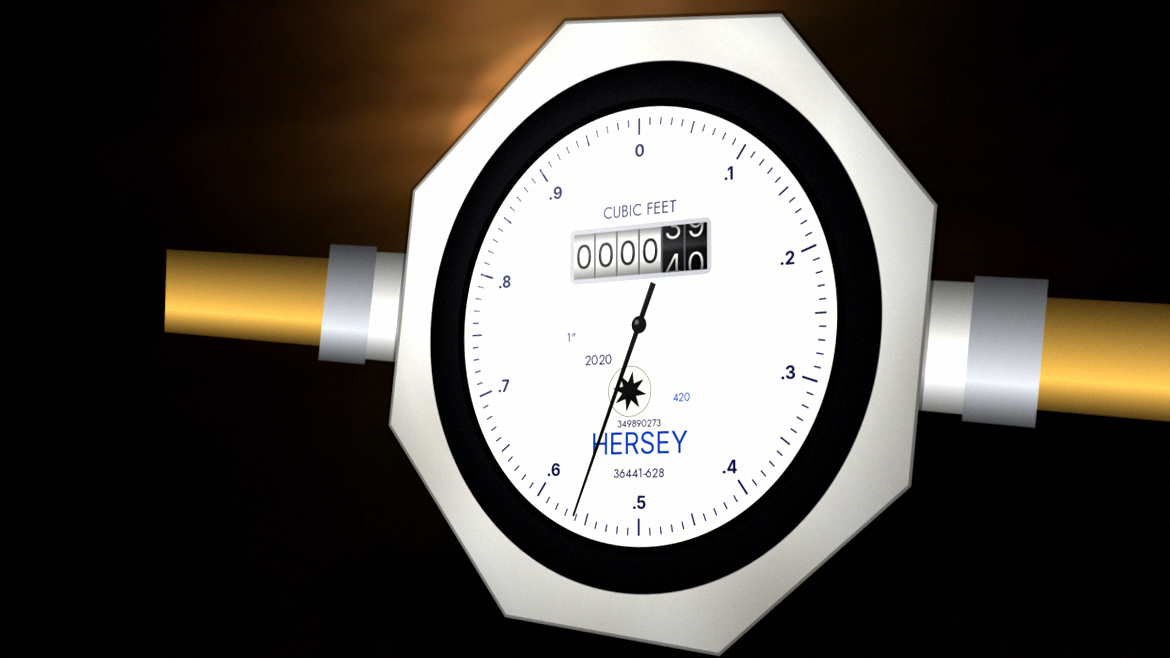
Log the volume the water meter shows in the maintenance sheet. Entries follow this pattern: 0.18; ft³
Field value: 39.56; ft³
